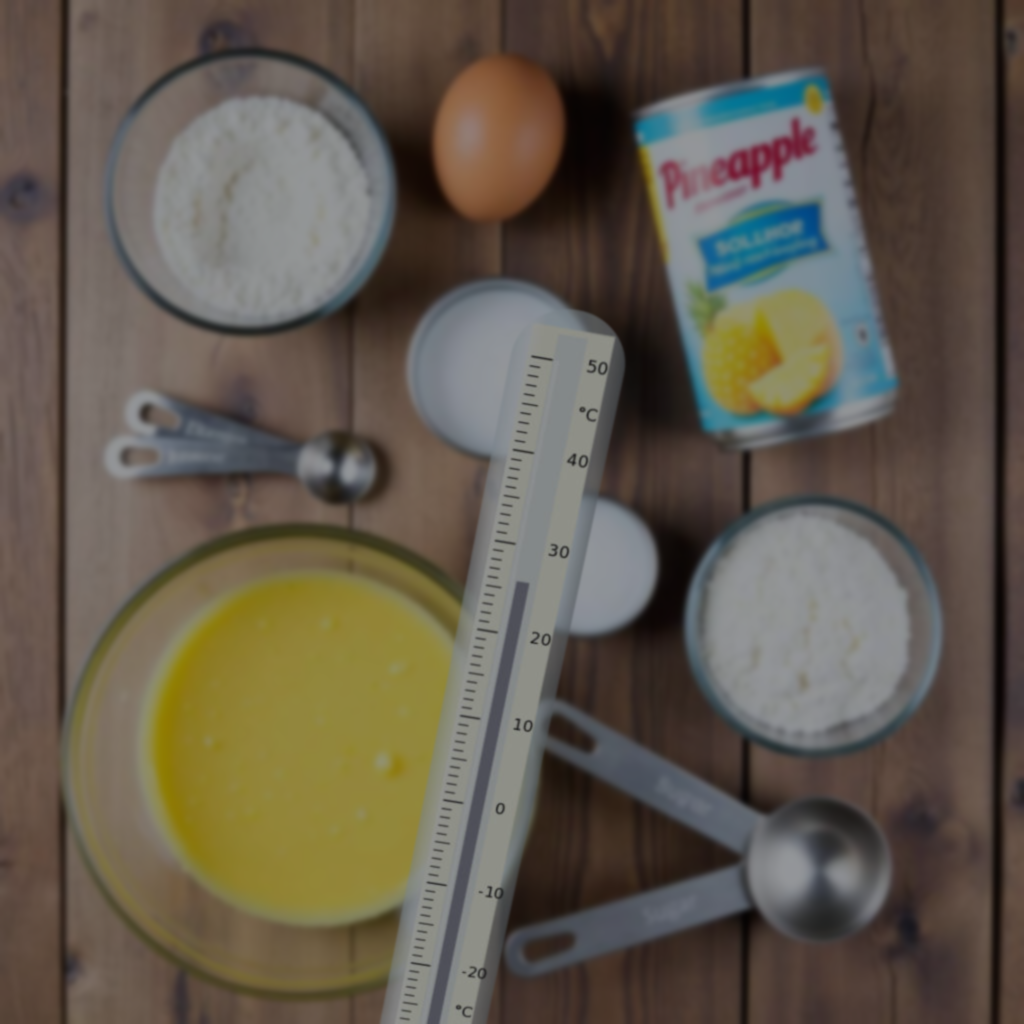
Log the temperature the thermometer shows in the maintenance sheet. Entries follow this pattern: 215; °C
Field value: 26; °C
